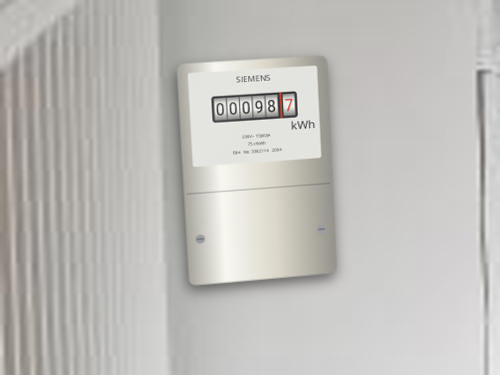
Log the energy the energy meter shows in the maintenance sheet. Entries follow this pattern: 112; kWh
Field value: 98.7; kWh
